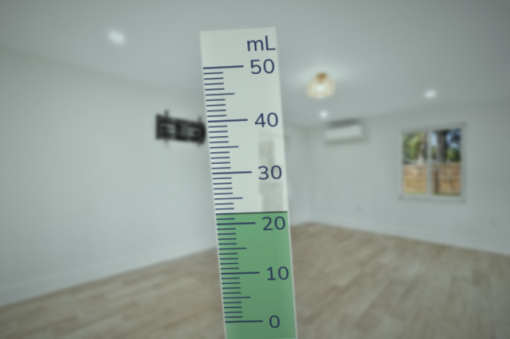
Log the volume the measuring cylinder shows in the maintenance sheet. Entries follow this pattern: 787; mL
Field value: 22; mL
